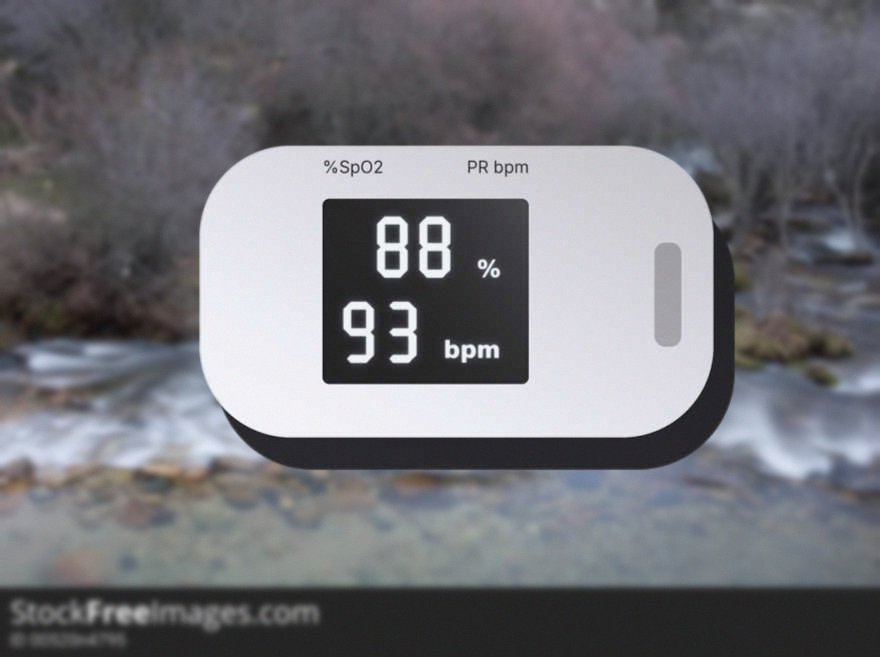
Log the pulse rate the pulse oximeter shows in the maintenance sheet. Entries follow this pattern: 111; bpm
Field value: 93; bpm
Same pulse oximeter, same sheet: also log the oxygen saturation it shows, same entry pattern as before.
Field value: 88; %
